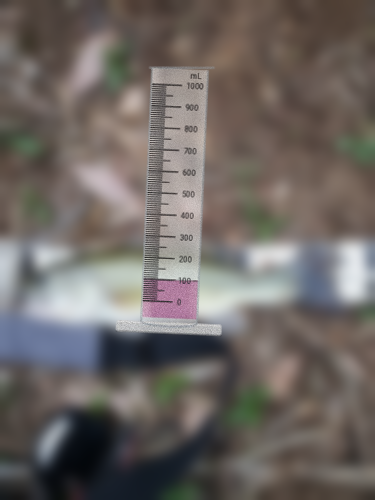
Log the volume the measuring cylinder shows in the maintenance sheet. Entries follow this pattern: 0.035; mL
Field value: 100; mL
